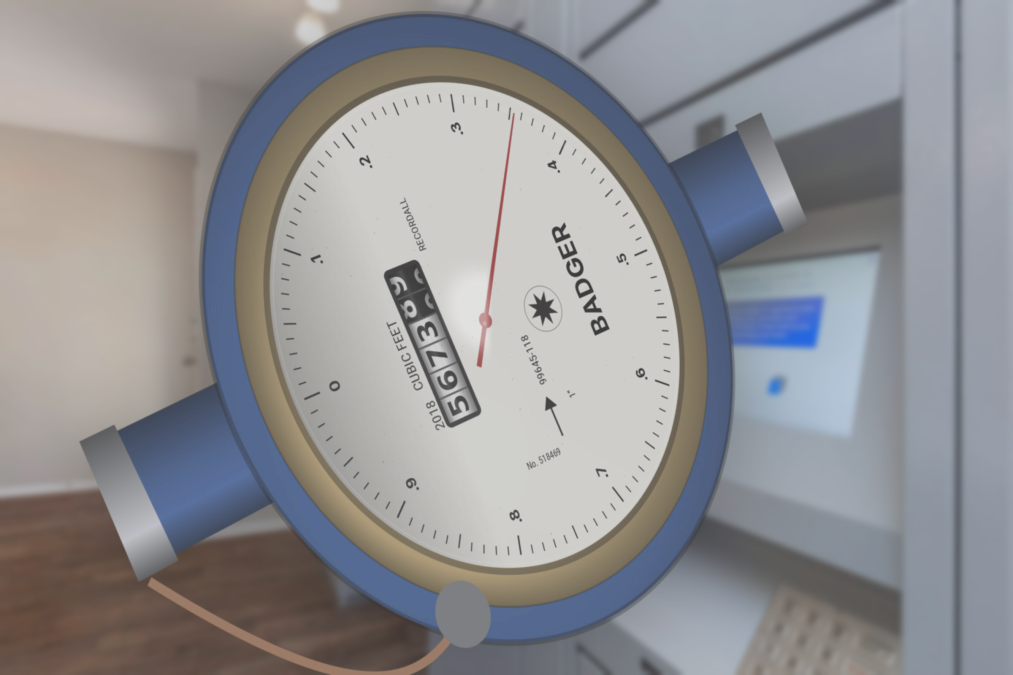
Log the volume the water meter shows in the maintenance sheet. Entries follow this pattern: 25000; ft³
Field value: 567389.35; ft³
